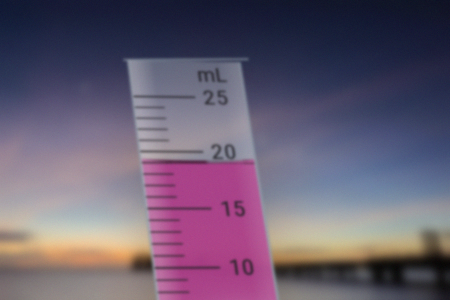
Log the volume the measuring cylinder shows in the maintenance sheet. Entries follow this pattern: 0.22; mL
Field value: 19; mL
